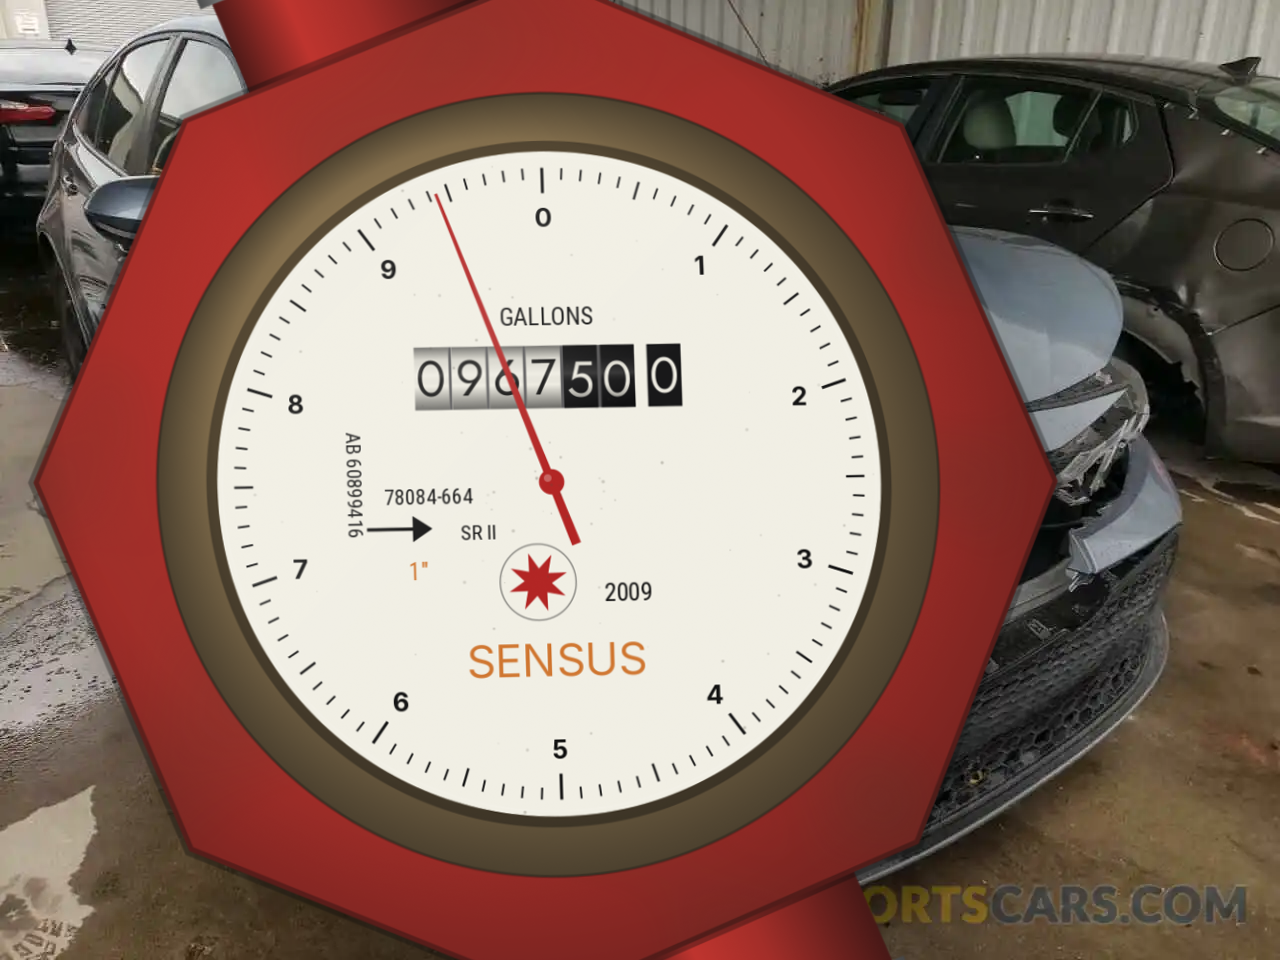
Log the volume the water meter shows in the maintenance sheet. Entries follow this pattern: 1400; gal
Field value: 967499.4; gal
